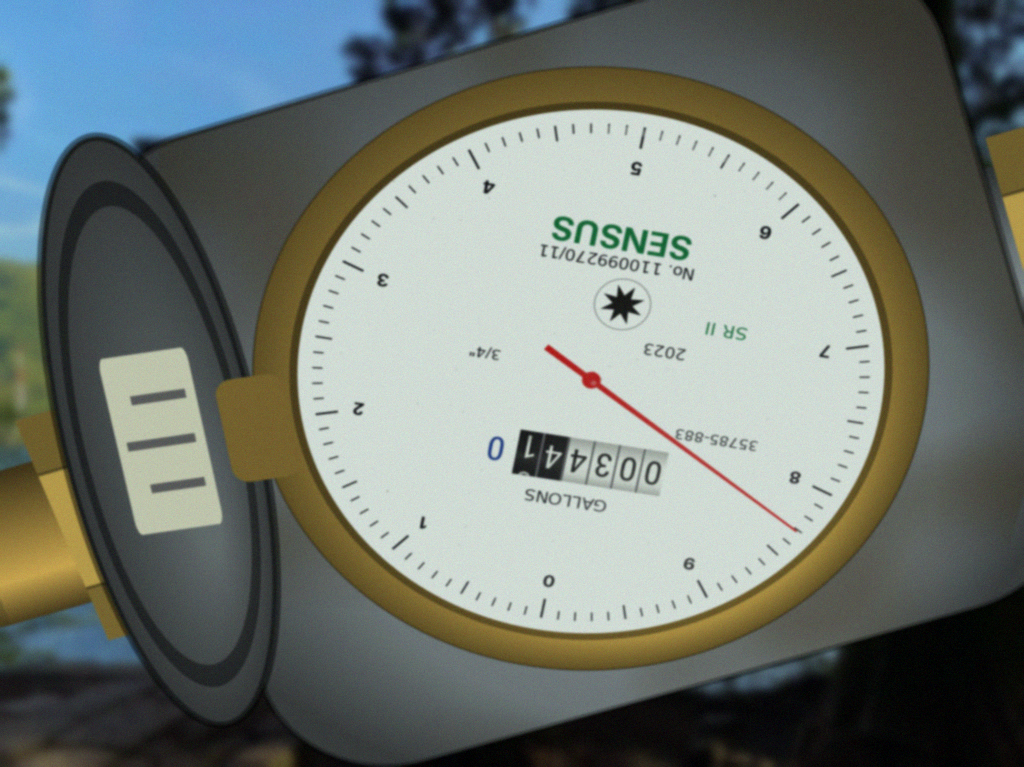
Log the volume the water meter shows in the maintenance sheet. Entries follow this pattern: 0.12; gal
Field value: 34408.3; gal
